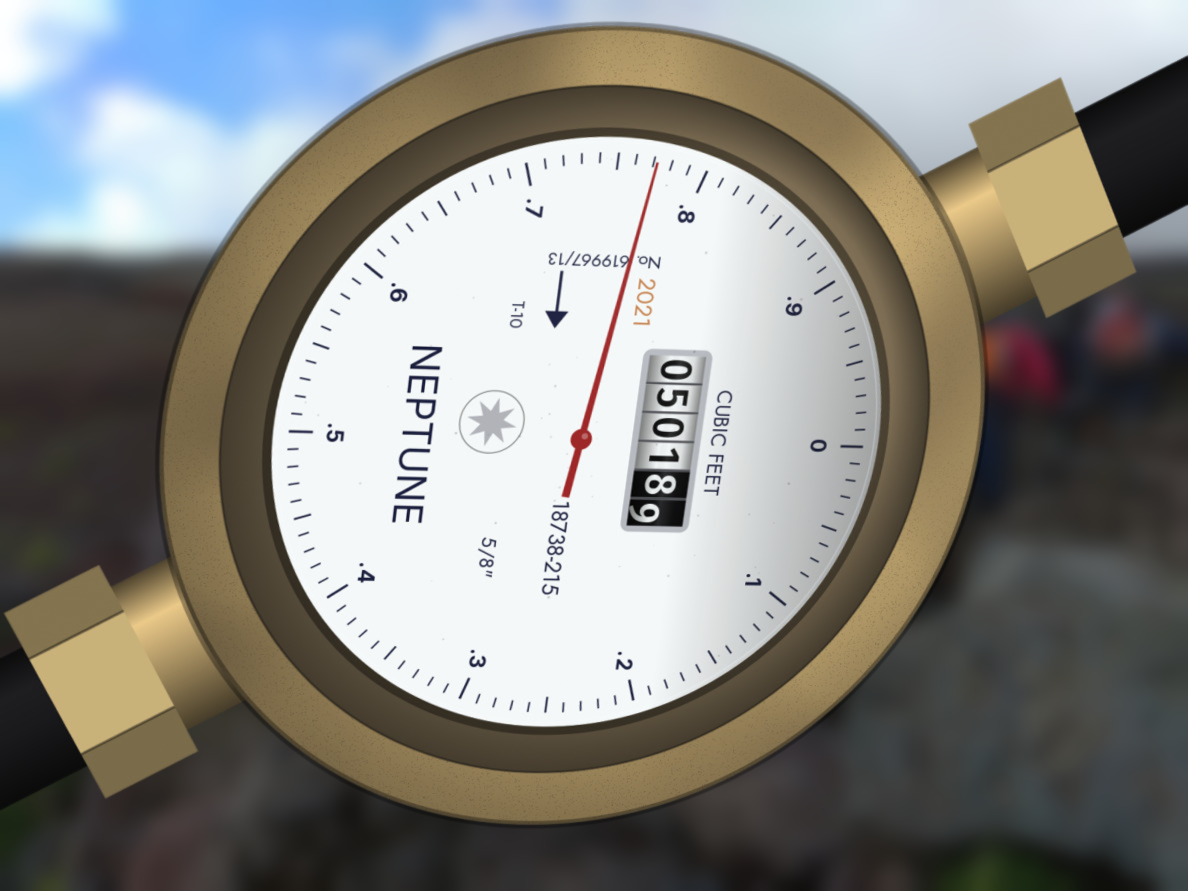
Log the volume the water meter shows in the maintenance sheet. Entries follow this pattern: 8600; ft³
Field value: 50188.77; ft³
